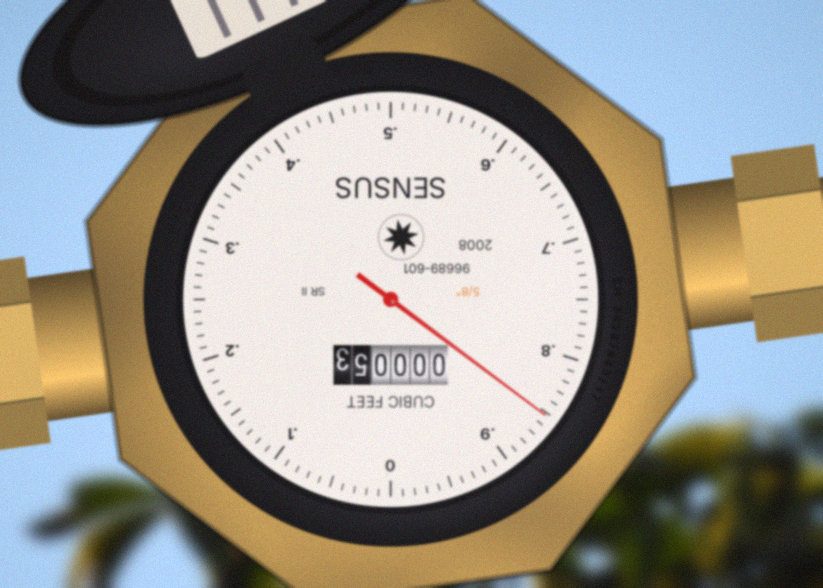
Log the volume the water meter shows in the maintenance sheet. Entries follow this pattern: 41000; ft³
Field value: 52.85; ft³
